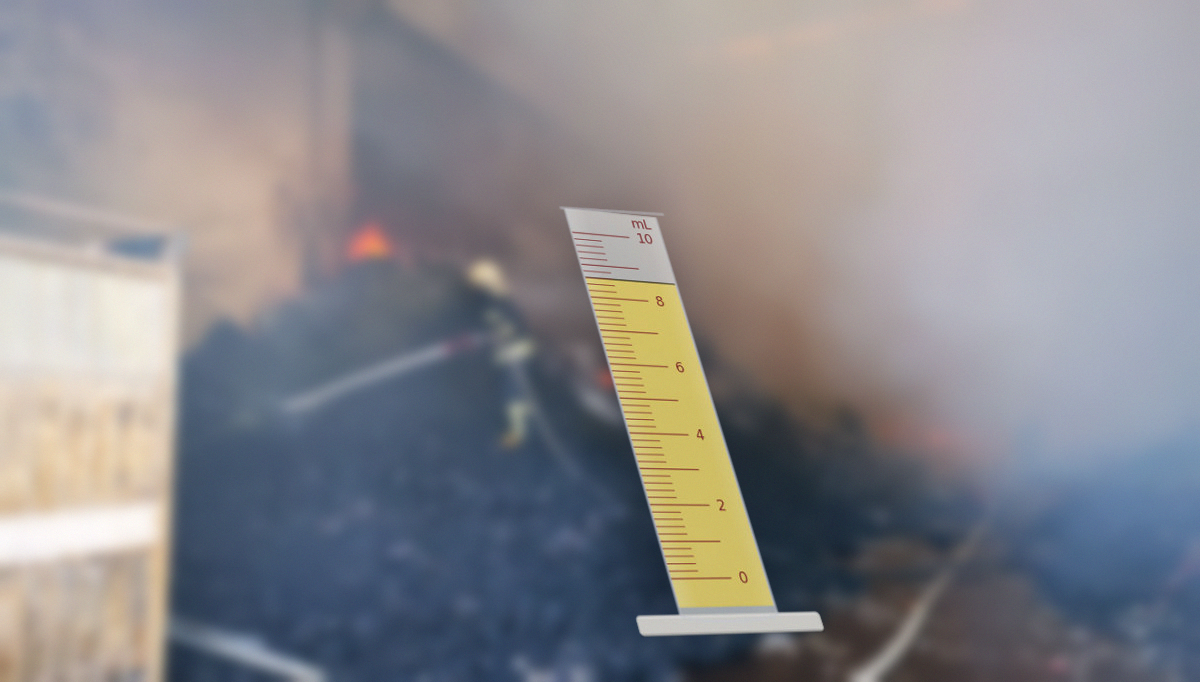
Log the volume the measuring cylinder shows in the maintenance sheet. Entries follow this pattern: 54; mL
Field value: 8.6; mL
